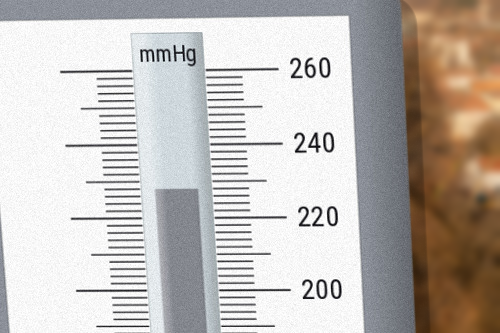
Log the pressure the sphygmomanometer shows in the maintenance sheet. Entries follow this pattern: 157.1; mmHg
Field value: 228; mmHg
